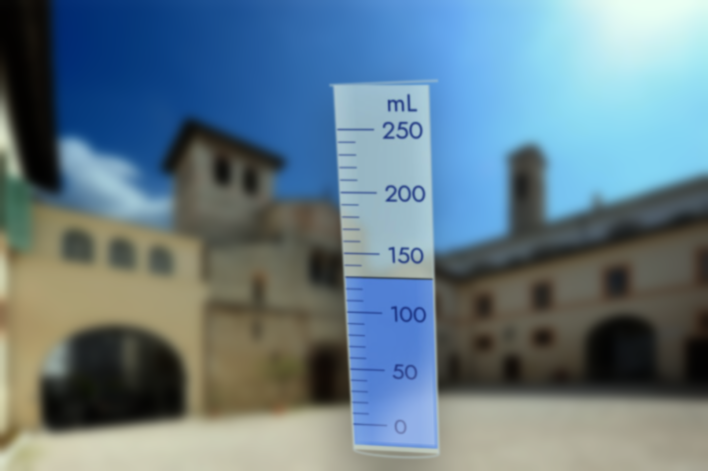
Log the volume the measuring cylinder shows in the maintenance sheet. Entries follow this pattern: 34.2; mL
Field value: 130; mL
